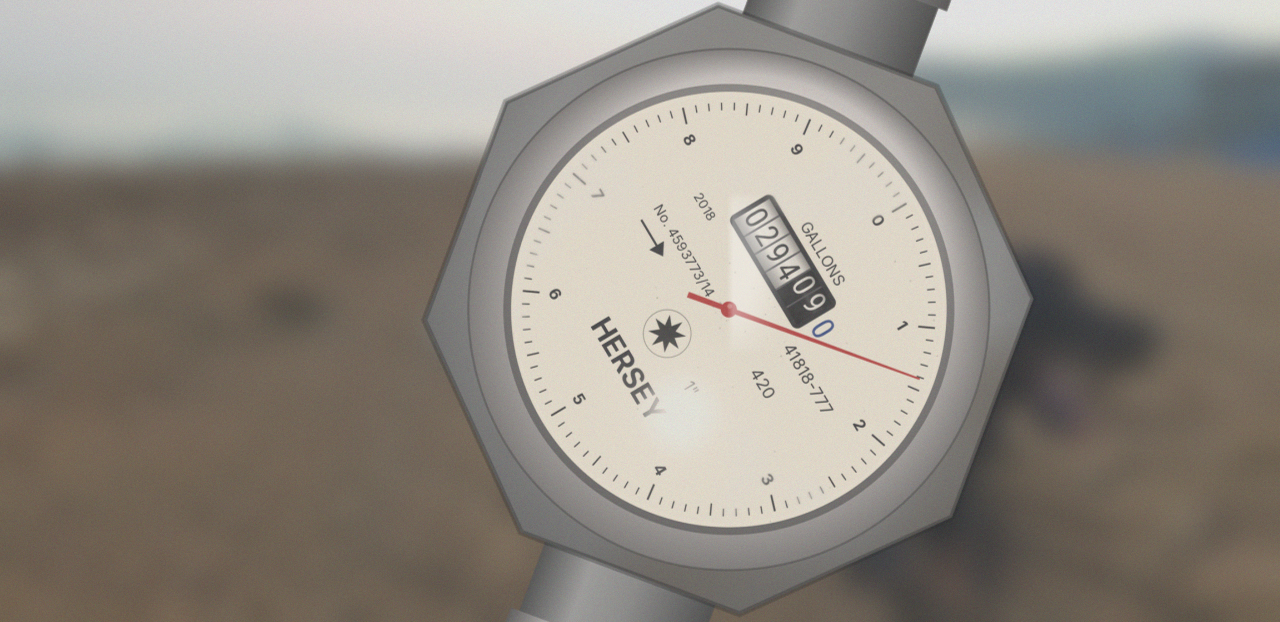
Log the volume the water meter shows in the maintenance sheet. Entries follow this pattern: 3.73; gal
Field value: 294091.4; gal
